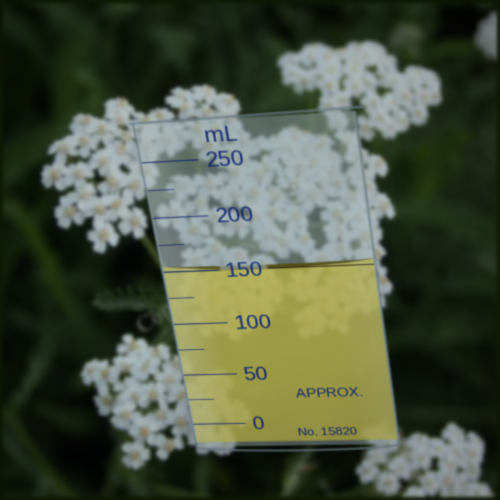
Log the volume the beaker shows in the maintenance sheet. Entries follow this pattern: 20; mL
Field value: 150; mL
